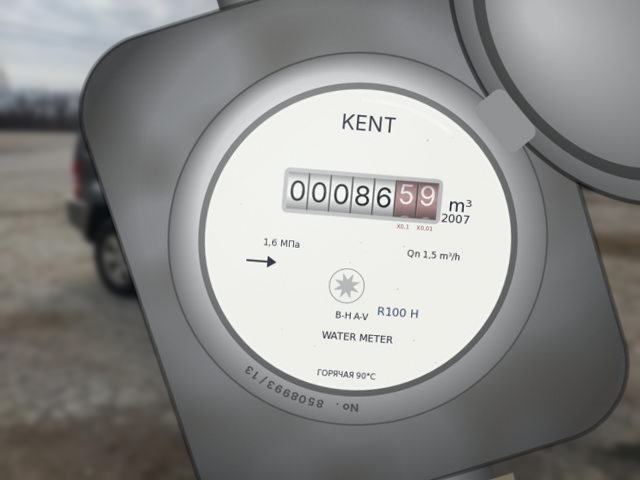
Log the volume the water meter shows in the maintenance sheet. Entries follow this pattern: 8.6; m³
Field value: 86.59; m³
